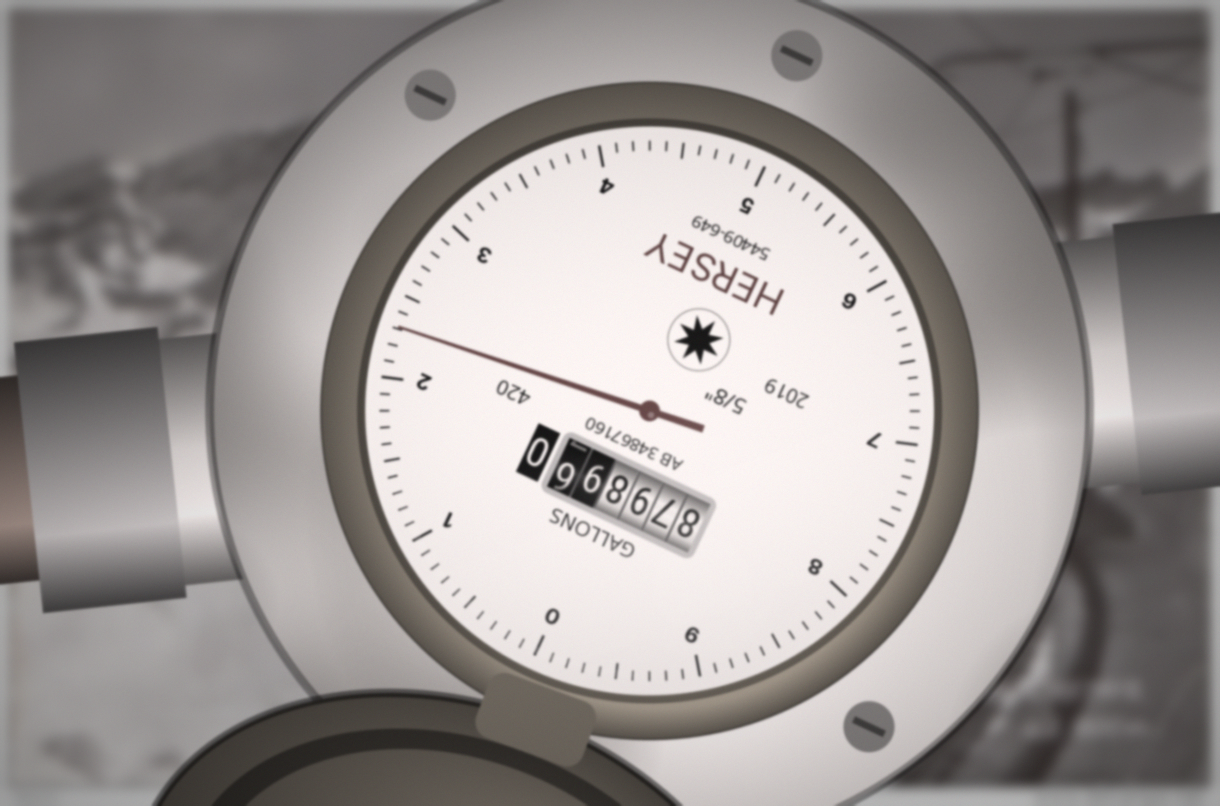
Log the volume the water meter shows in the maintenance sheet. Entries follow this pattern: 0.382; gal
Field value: 8798962.3; gal
